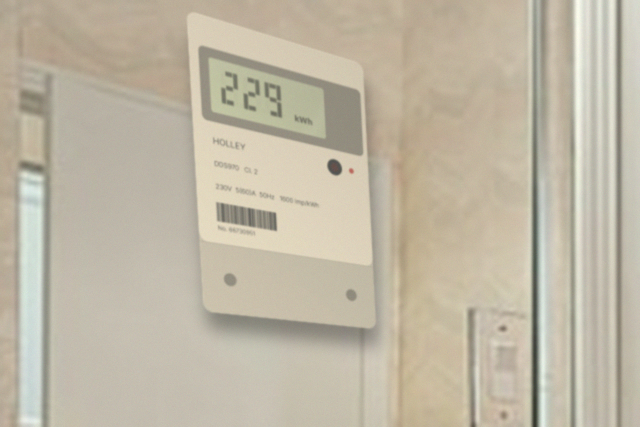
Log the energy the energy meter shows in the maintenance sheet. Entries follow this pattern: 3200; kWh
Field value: 229; kWh
